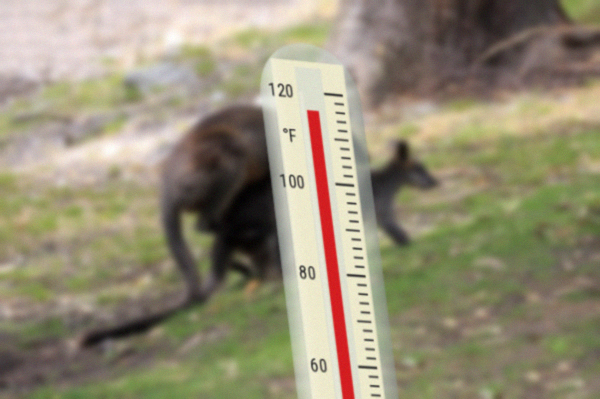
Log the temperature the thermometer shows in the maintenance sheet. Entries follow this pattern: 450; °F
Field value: 116; °F
